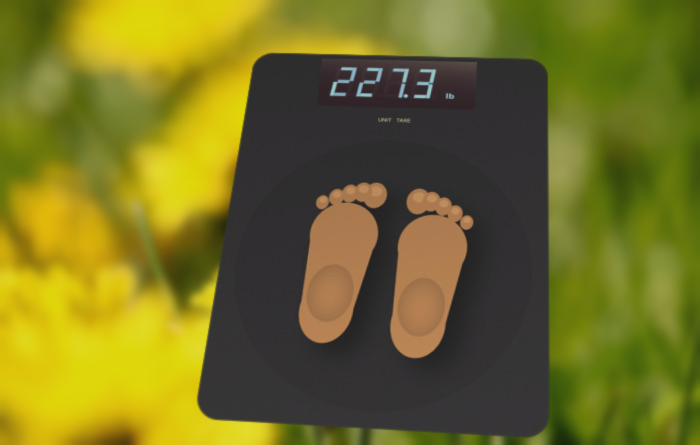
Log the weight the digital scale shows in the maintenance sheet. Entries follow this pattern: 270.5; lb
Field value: 227.3; lb
